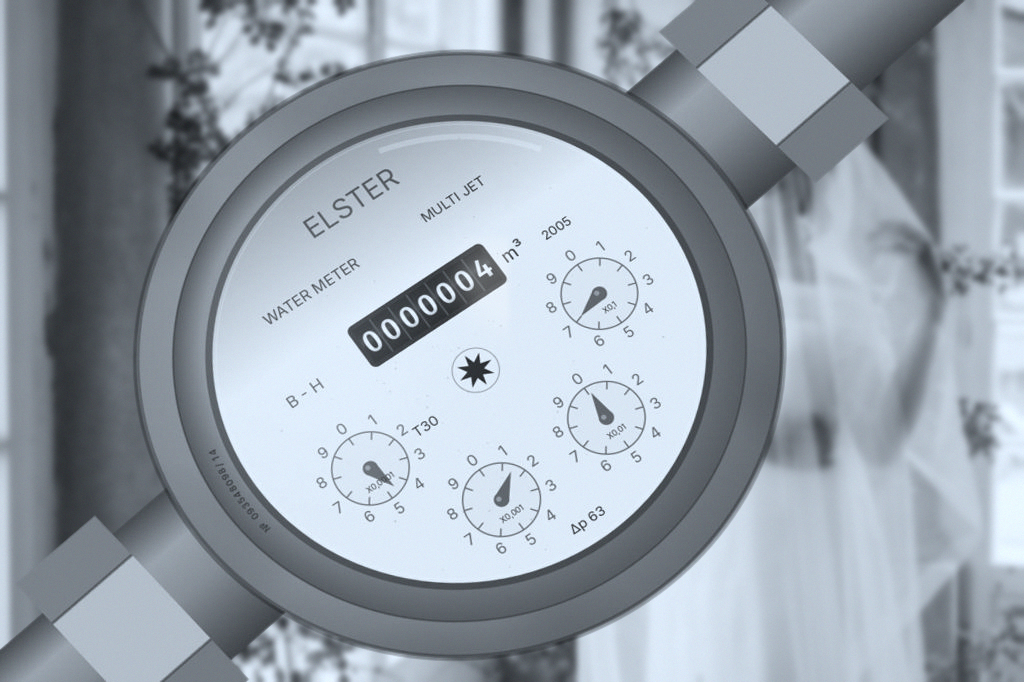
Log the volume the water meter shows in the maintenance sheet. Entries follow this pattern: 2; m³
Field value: 4.7014; m³
